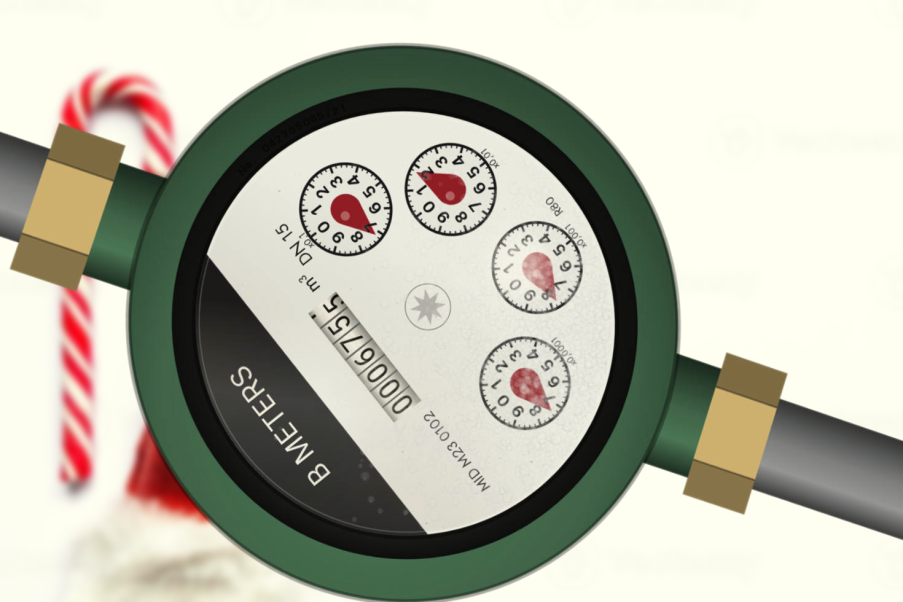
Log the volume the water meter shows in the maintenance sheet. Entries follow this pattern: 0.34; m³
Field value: 6754.7177; m³
